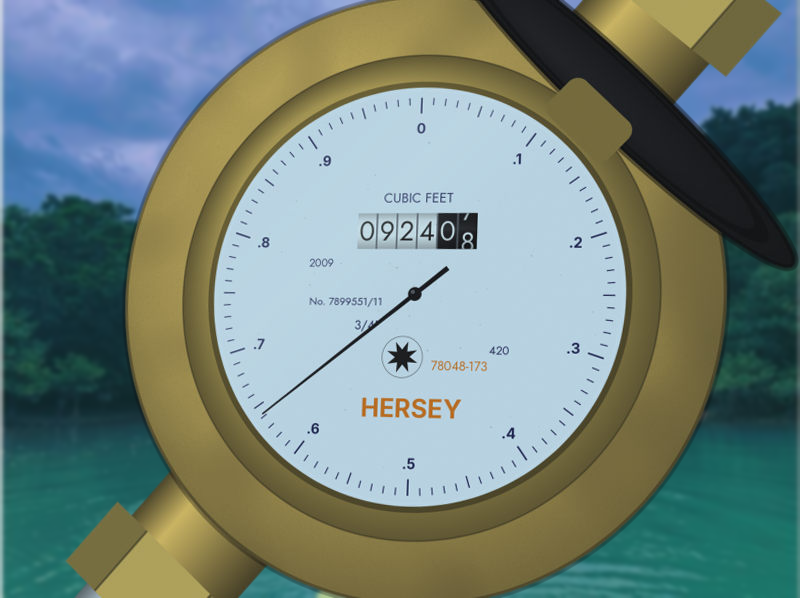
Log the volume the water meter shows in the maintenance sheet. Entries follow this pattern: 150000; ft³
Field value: 92407.64; ft³
